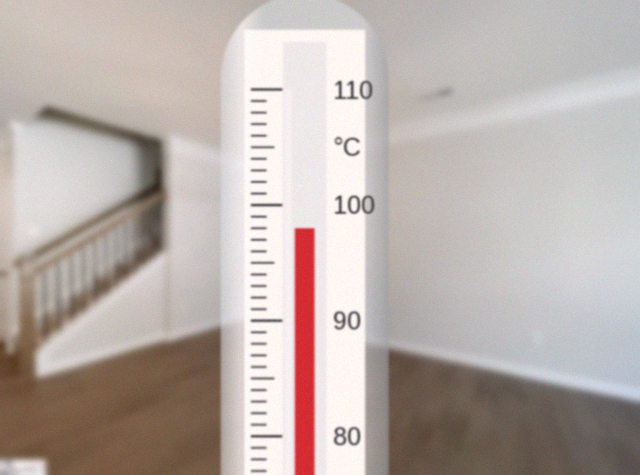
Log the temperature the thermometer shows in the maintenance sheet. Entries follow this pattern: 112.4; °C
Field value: 98; °C
